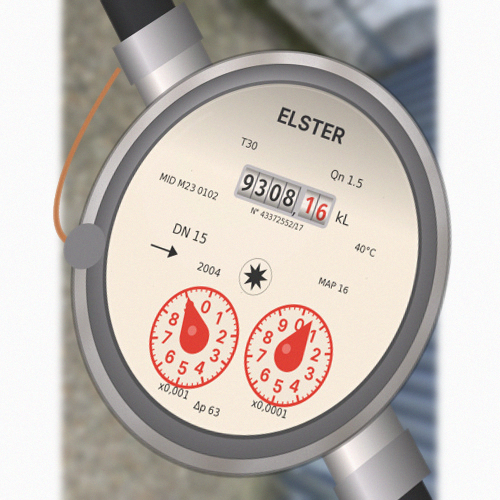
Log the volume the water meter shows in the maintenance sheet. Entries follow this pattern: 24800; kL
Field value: 9308.1590; kL
